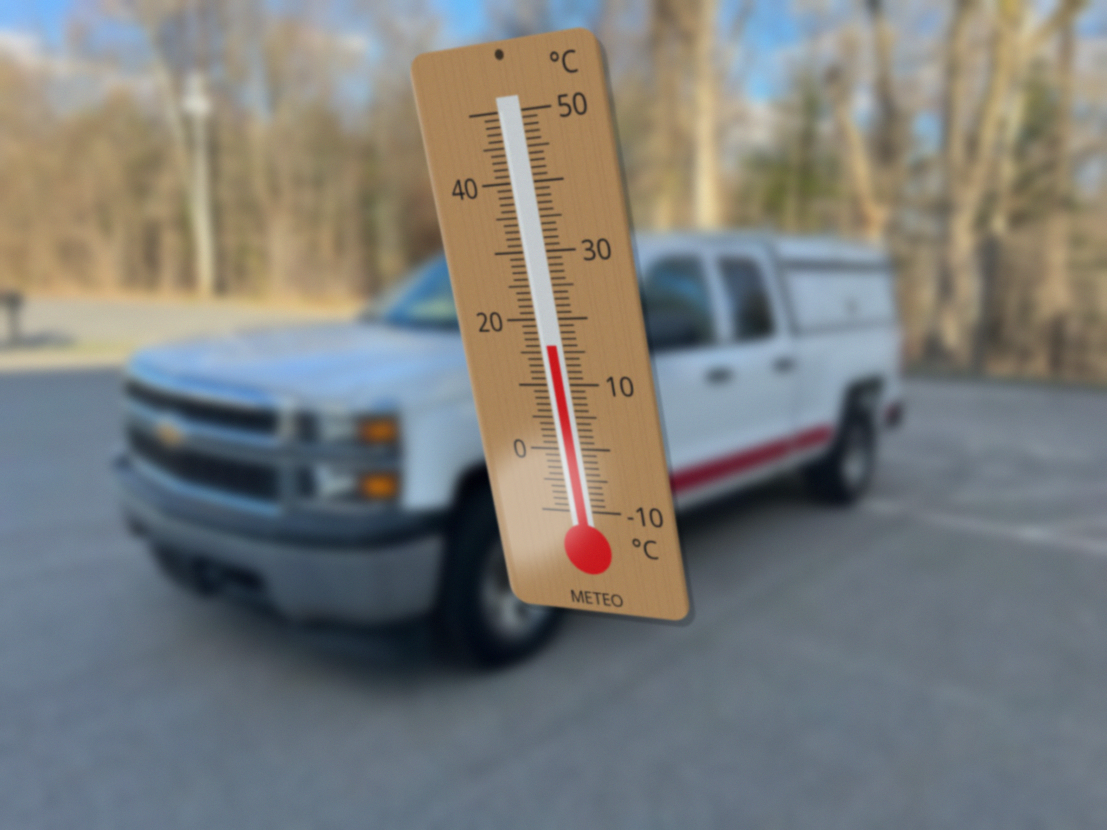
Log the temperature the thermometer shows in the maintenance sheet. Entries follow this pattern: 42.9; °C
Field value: 16; °C
